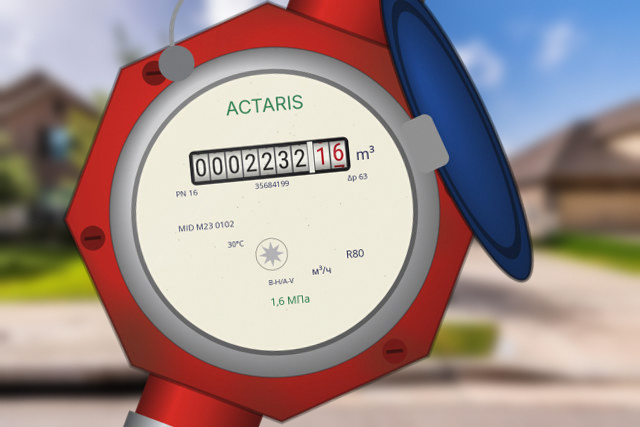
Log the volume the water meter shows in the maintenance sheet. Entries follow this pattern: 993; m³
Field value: 2232.16; m³
